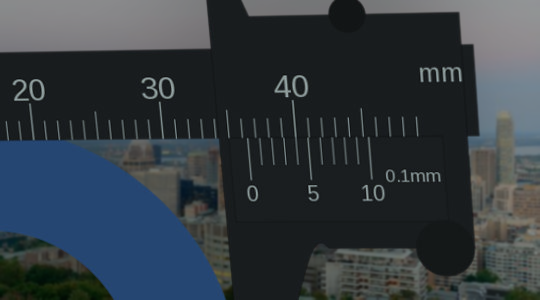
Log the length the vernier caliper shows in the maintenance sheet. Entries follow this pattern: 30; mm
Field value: 36.4; mm
